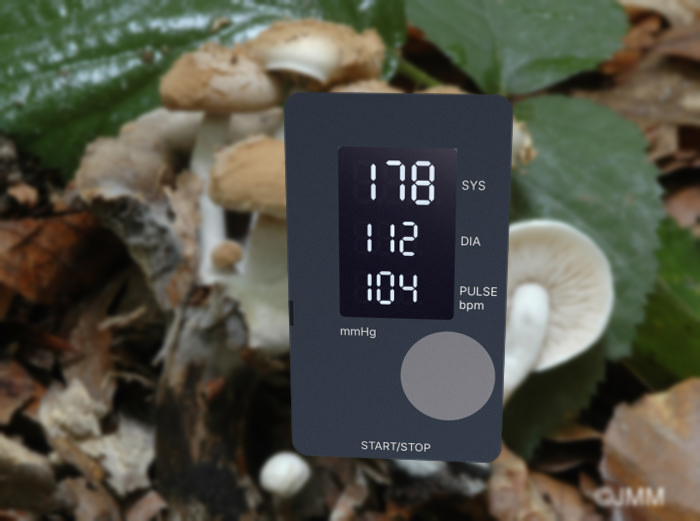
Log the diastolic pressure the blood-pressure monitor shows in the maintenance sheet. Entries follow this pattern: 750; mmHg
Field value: 112; mmHg
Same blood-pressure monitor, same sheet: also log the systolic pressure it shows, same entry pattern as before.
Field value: 178; mmHg
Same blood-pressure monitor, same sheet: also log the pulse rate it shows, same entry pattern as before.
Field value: 104; bpm
